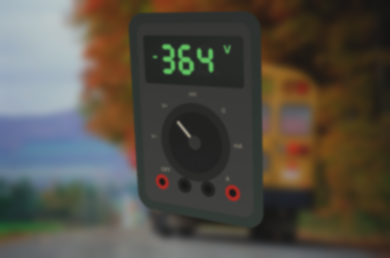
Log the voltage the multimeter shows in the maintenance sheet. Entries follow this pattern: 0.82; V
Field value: -364; V
